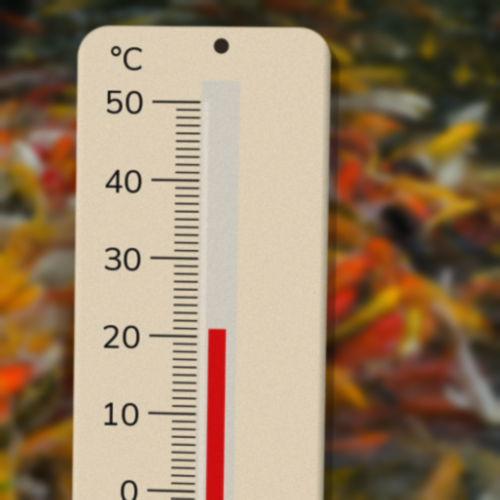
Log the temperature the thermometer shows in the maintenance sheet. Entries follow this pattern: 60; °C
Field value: 21; °C
